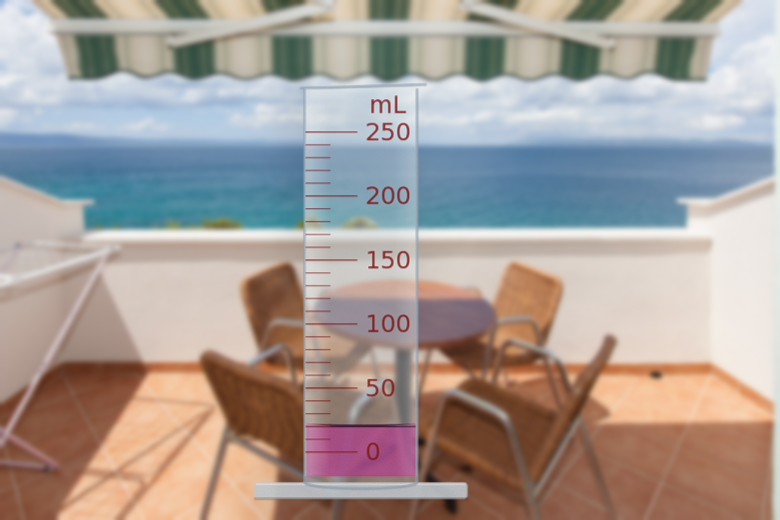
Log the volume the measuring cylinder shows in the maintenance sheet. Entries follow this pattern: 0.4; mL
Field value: 20; mL
